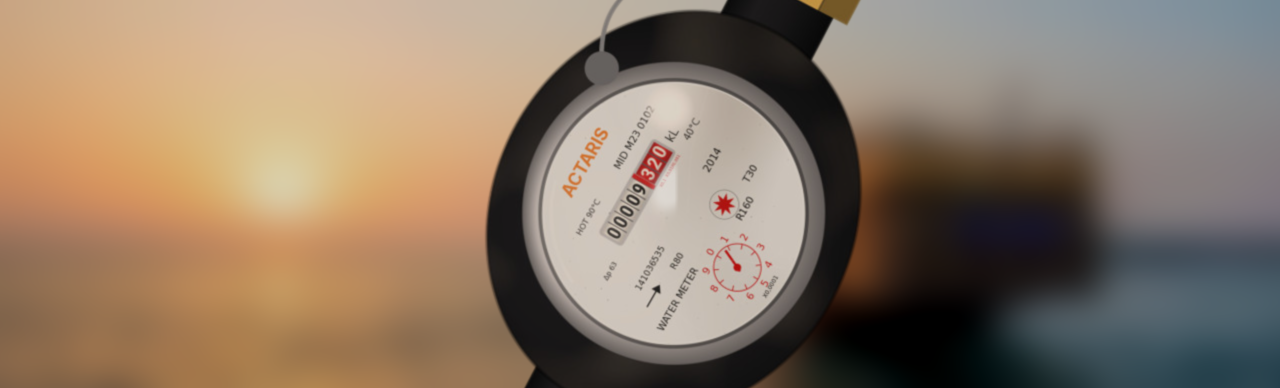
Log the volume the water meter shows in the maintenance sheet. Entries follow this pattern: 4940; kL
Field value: 9.3200; kL
